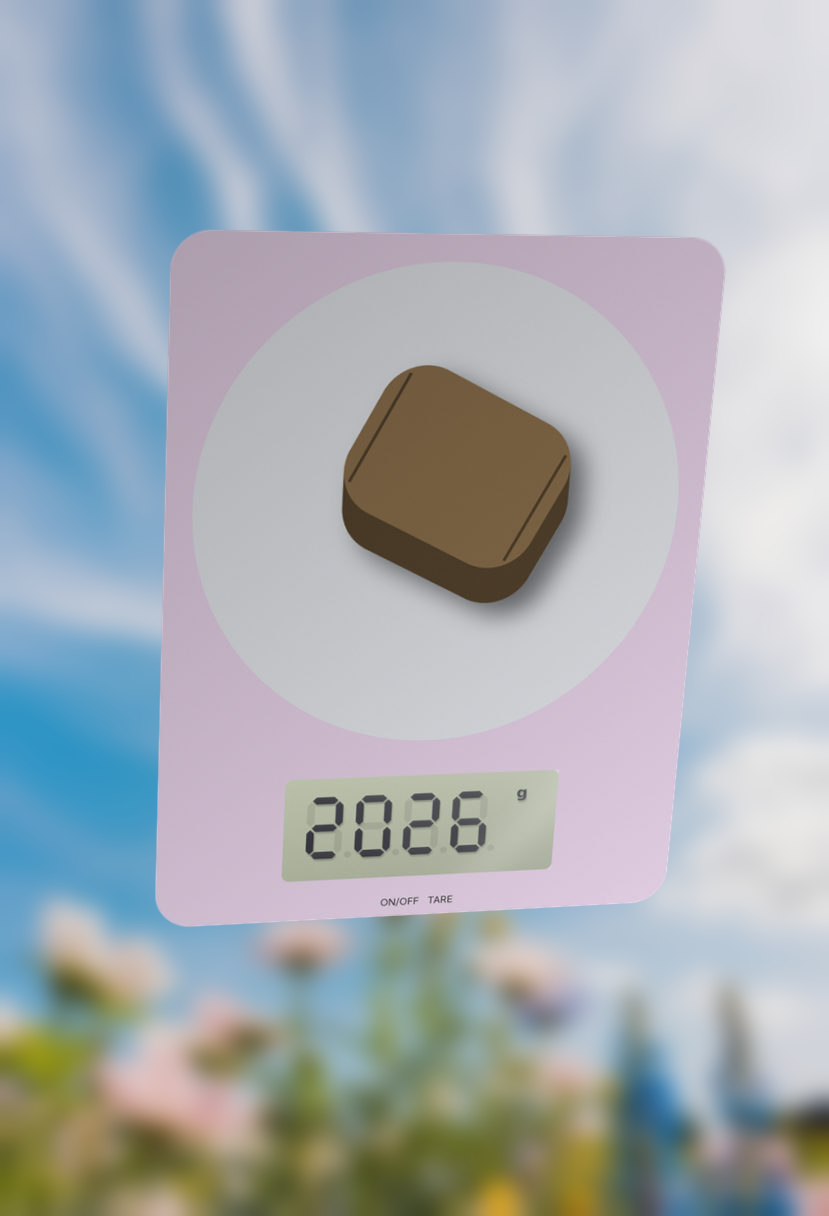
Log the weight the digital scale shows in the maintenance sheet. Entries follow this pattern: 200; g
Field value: 2026; g
